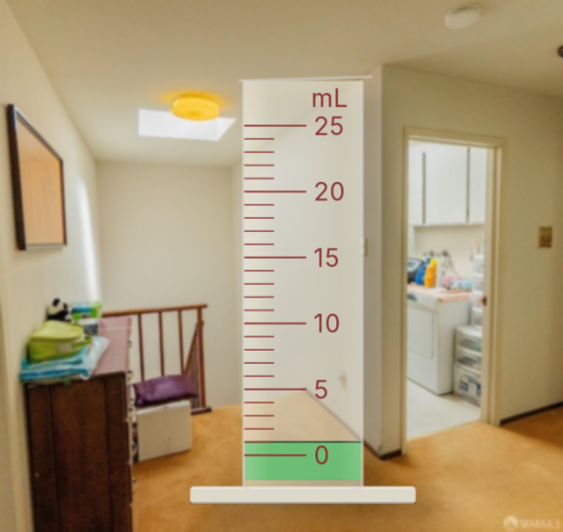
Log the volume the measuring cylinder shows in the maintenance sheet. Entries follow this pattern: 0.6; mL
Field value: 1; mL
